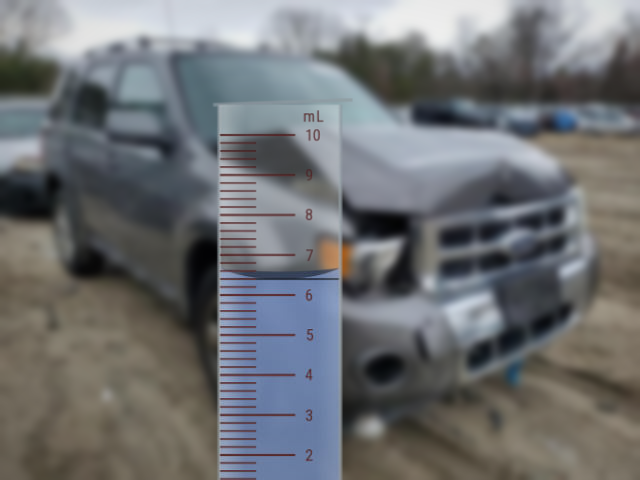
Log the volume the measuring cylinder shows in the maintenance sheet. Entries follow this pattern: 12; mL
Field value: 6.4; mL
